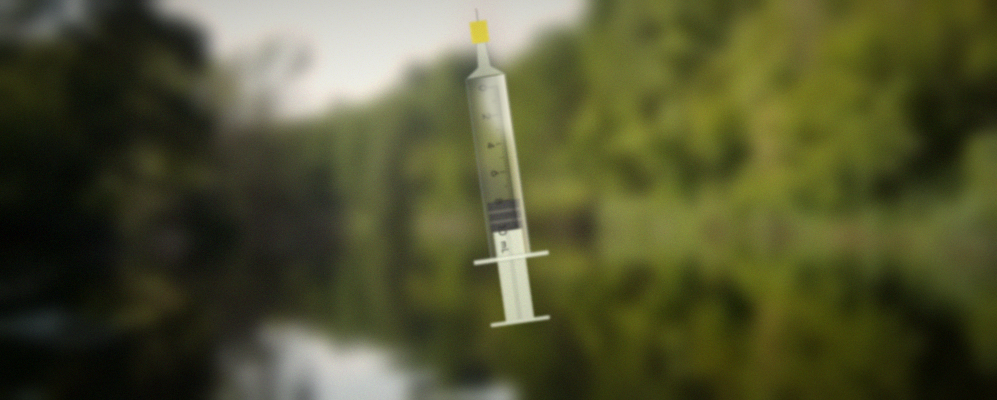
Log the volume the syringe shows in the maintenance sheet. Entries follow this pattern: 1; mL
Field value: 8; mL
